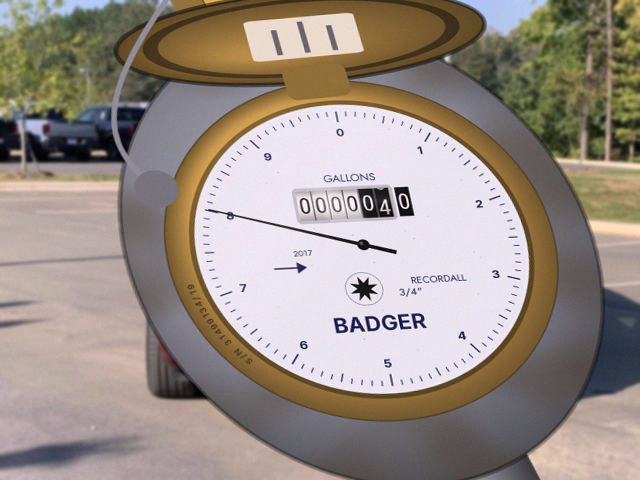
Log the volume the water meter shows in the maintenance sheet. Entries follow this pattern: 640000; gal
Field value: 38.0; gal
